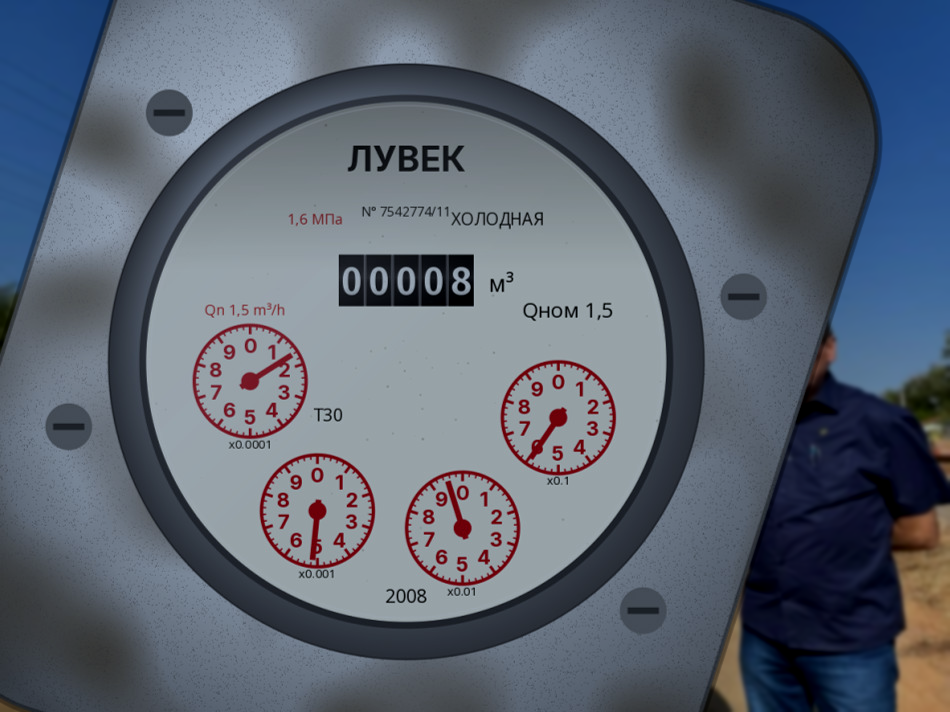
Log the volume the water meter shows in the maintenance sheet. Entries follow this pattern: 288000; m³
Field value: 8.5951; m³
